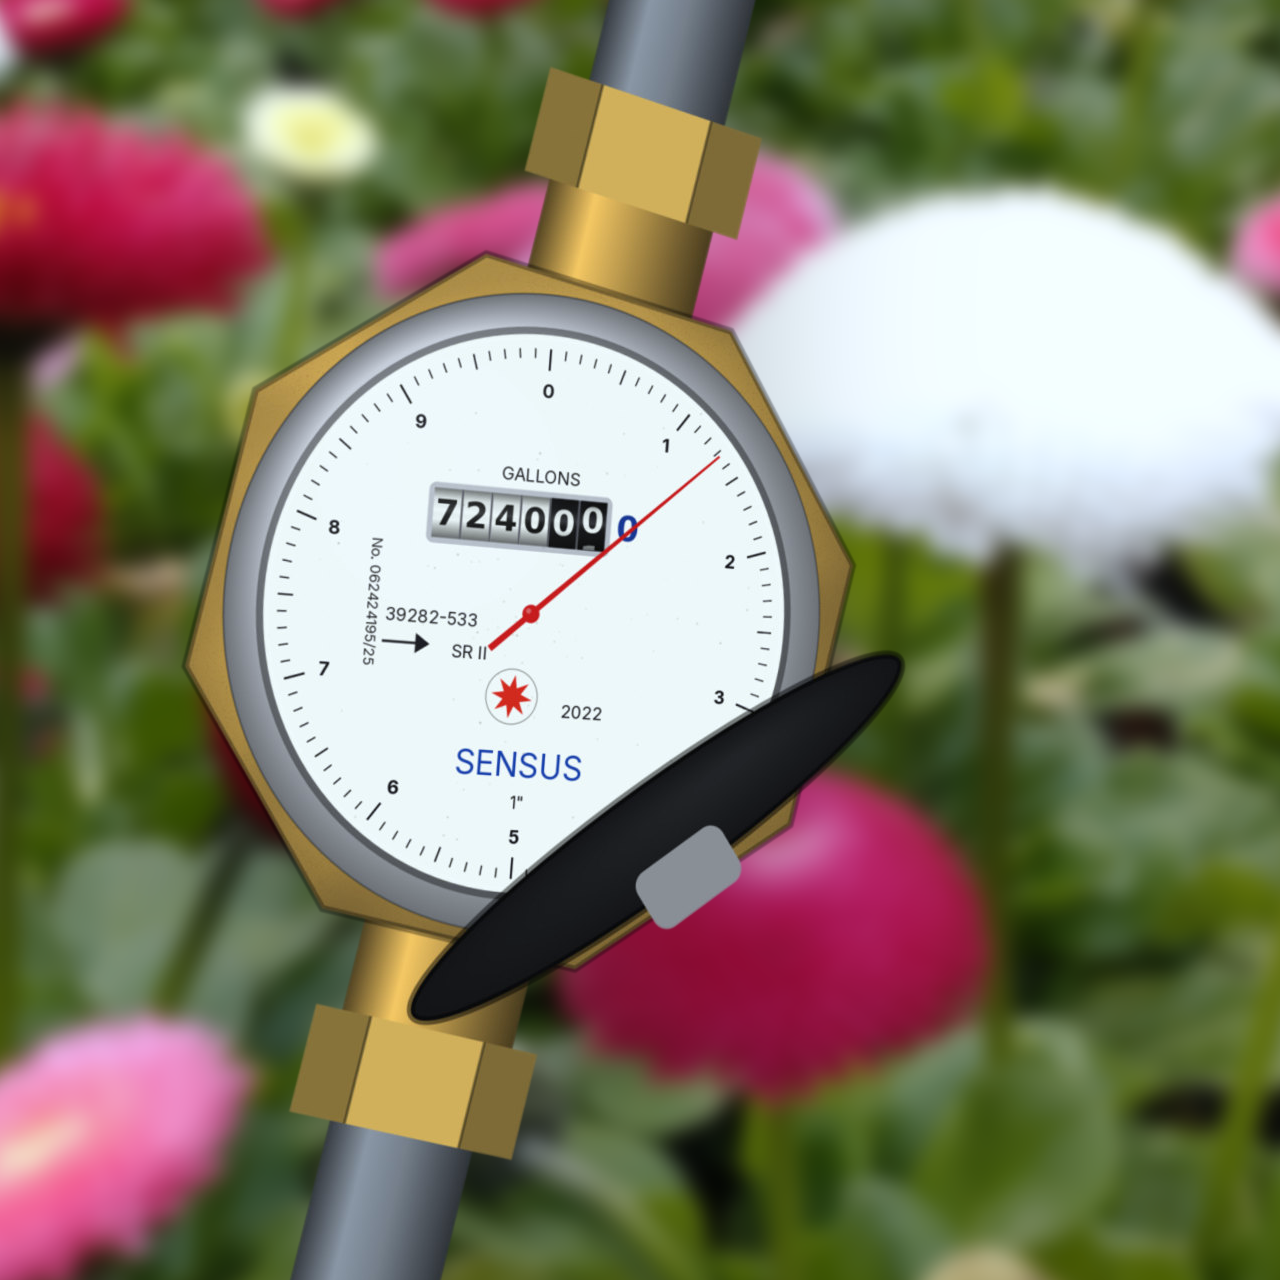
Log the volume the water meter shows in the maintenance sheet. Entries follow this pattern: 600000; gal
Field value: 7240001.3; gal
